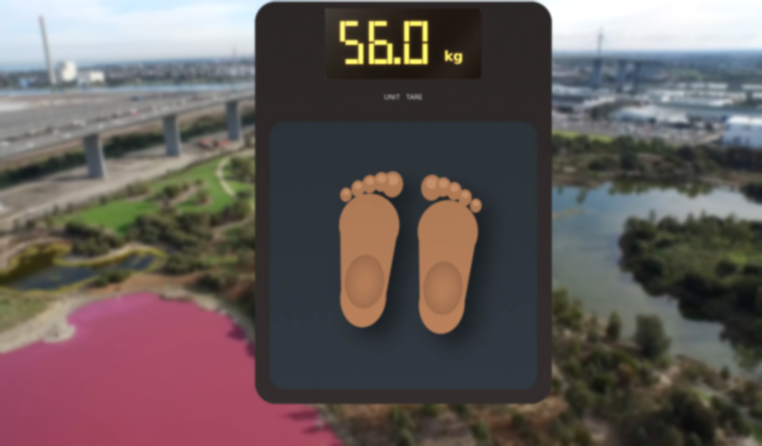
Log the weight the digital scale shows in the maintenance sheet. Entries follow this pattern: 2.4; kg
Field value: 56.0; kg
